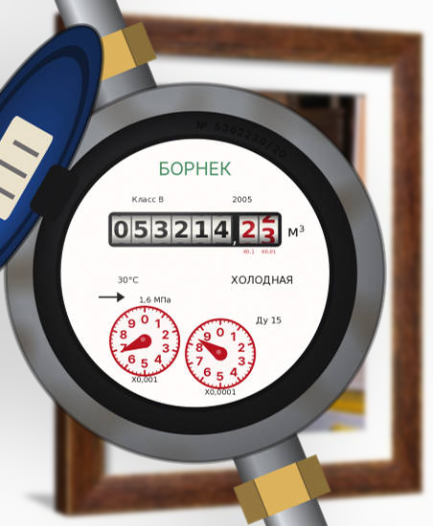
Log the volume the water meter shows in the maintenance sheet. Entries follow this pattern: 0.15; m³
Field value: 53214.2268; m³
